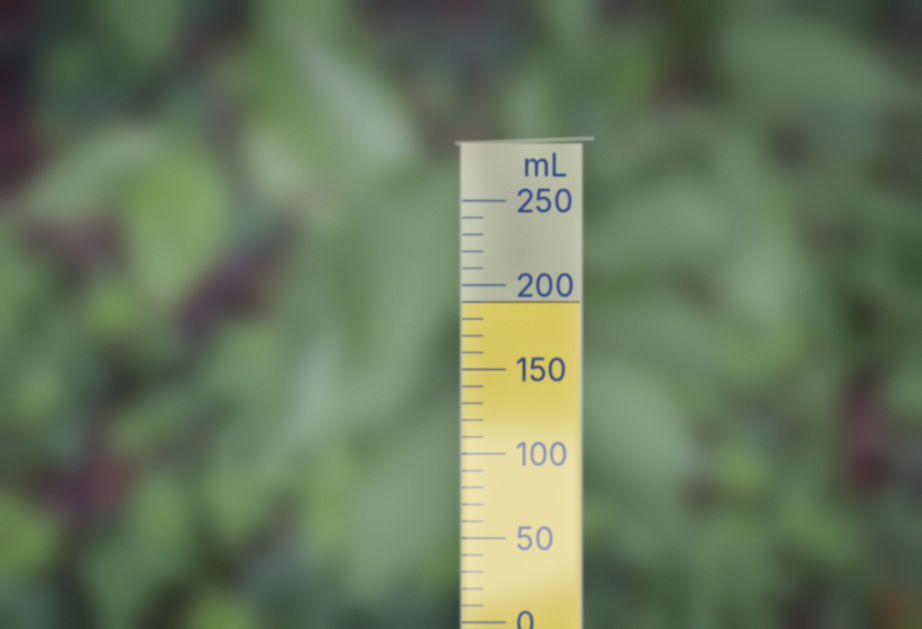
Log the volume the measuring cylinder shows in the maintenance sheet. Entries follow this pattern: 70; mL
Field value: 190; mL
